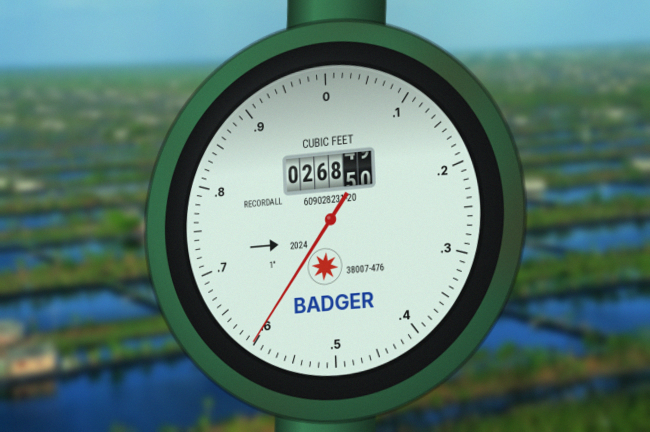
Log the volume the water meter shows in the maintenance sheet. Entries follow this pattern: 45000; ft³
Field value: 26849.60; ft³
